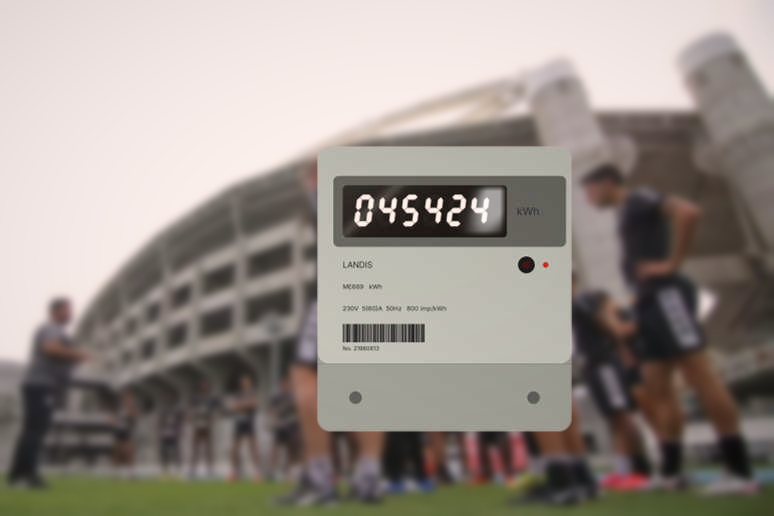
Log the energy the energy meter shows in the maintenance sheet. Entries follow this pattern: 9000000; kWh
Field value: 45424; kWh
